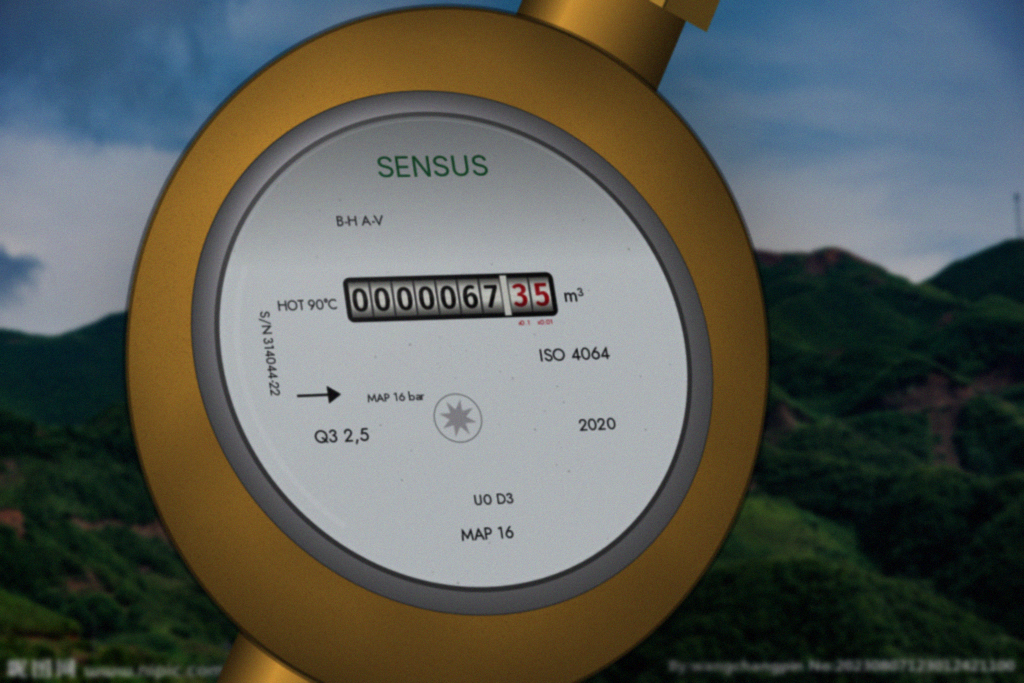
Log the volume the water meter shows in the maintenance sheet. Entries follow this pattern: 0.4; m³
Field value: 67.35; m³
